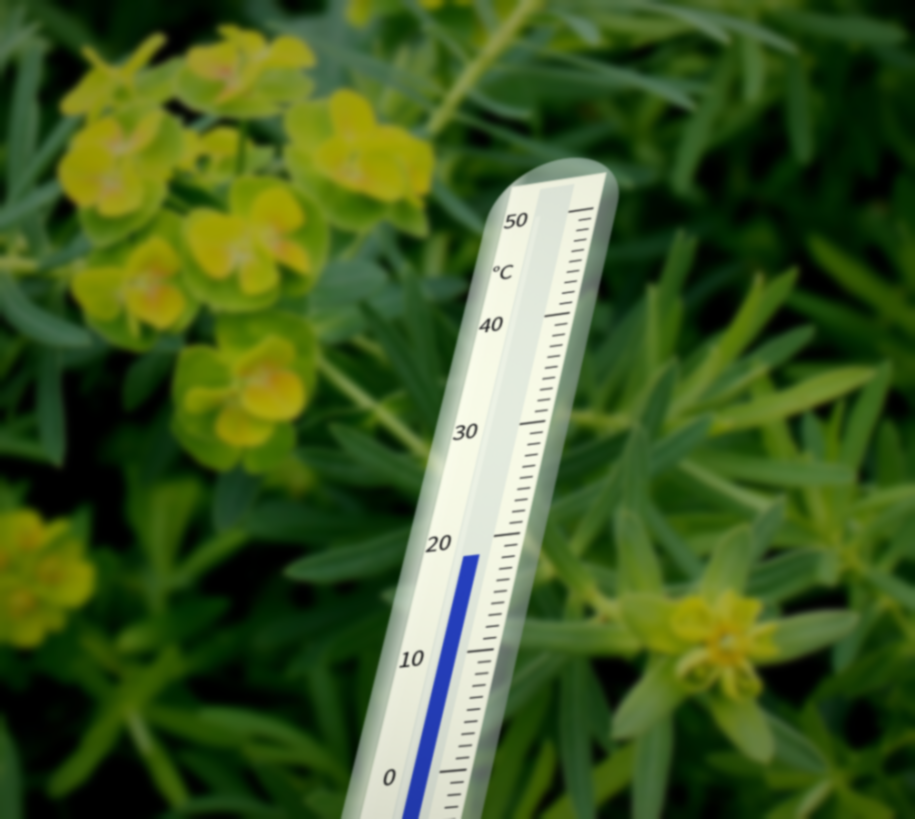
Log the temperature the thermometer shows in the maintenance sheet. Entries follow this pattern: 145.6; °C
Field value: 18.5; °C
